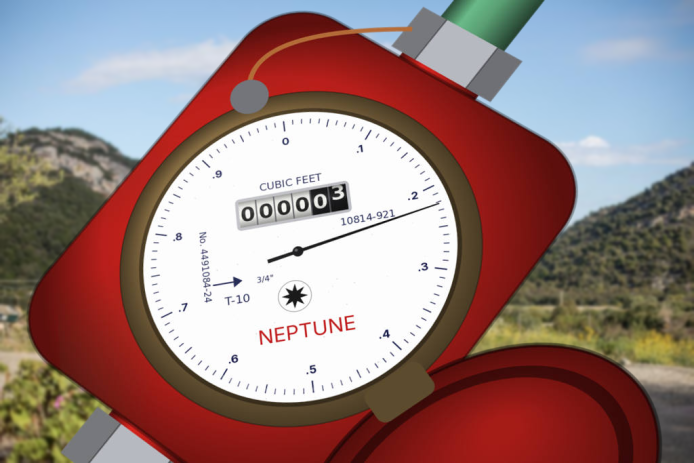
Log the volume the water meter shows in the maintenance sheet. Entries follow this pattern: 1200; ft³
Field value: 3.22; ft³
